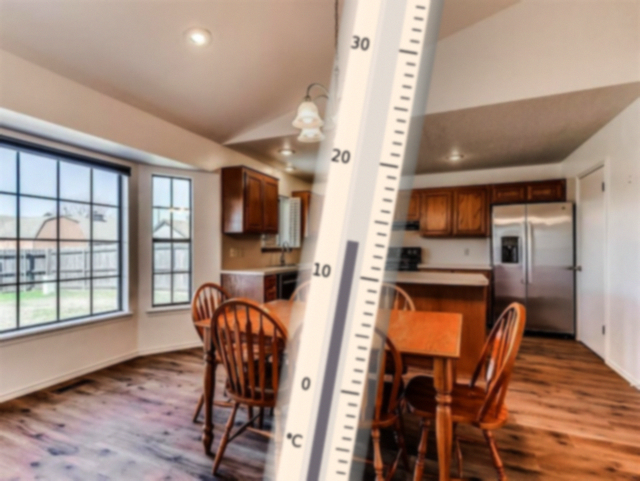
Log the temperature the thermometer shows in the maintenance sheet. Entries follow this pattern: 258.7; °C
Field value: 13; °C
